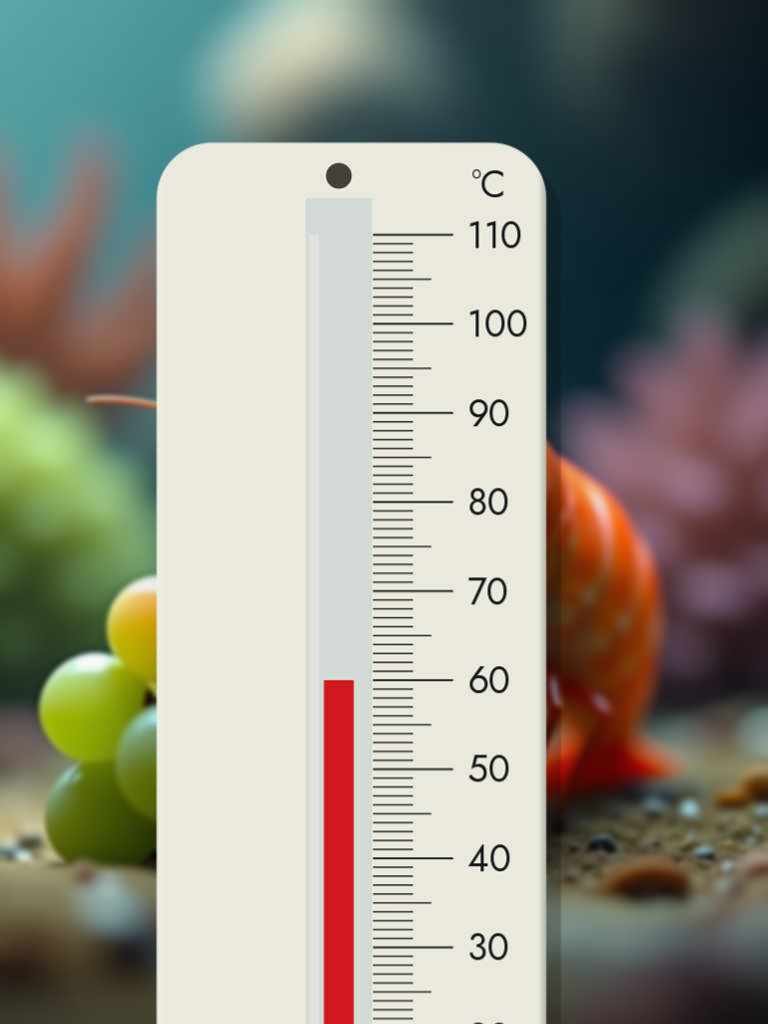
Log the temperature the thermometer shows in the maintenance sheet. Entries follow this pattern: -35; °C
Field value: 60; °C
